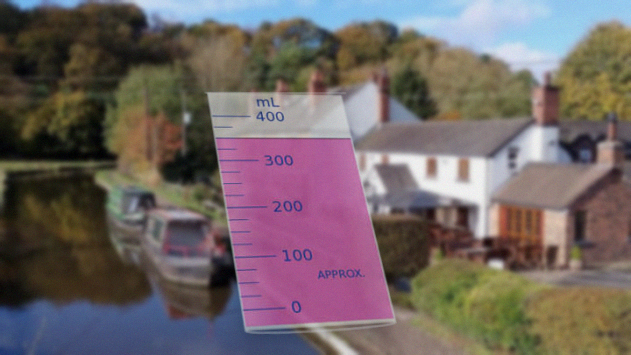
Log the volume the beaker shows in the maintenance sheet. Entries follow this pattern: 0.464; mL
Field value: 350; mL
